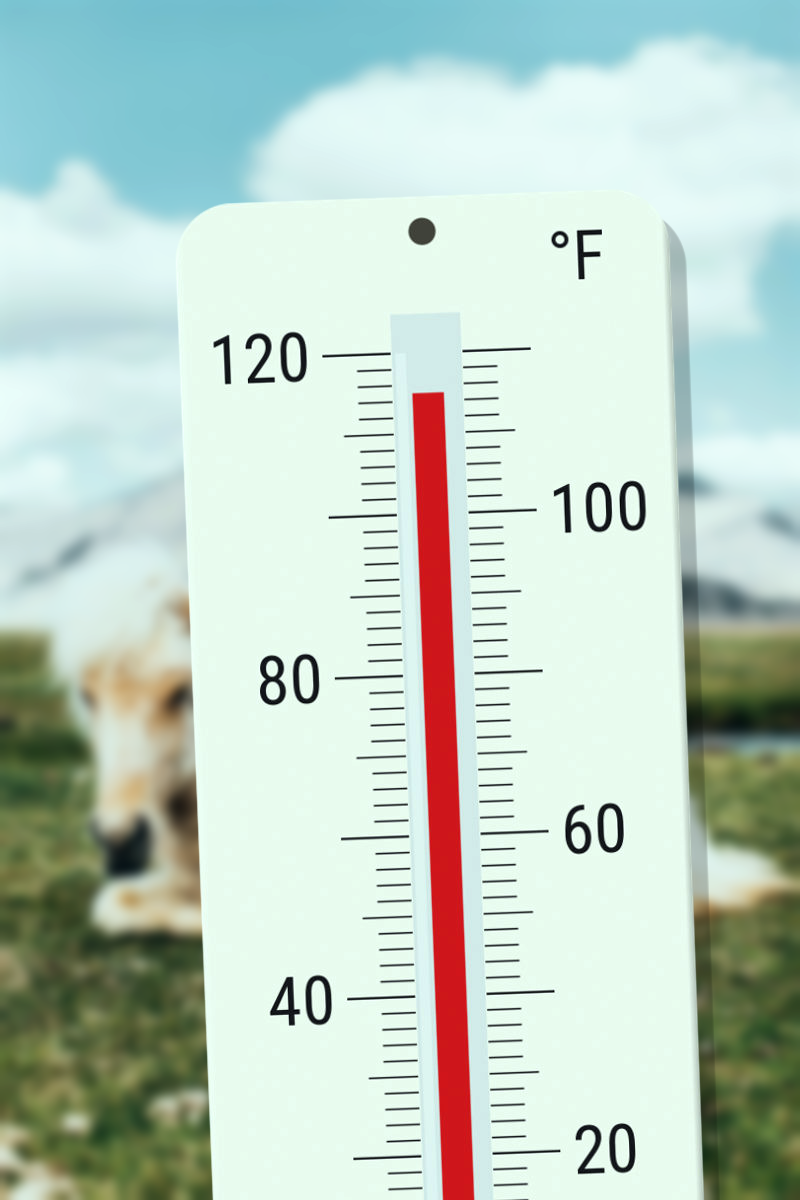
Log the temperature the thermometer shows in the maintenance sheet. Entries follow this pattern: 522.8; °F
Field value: 115; °F
